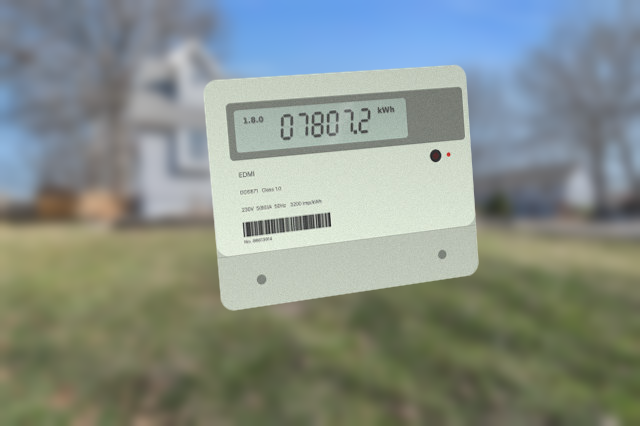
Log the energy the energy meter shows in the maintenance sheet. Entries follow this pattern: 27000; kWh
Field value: 7807.2; kWh
